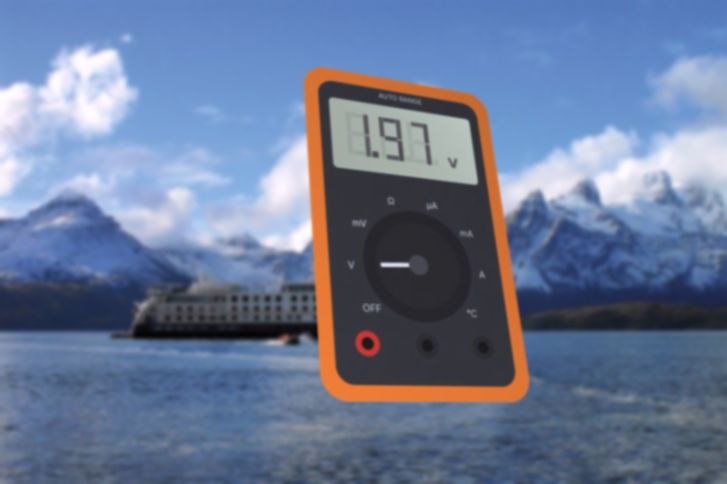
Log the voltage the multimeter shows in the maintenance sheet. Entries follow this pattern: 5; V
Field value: 1.97; V
